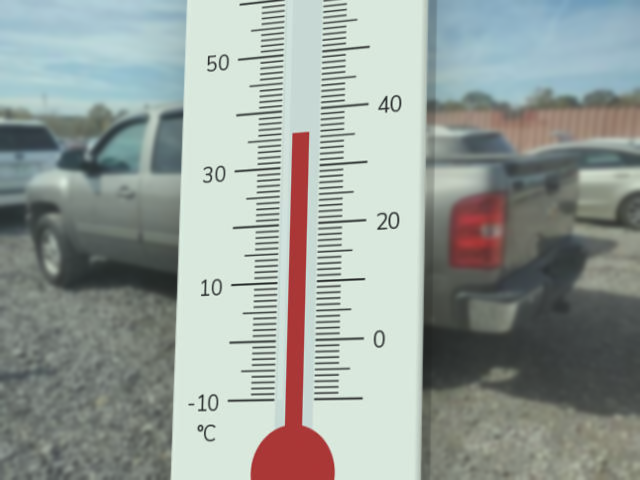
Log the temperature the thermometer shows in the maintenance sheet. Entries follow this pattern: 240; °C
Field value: 36; °C
